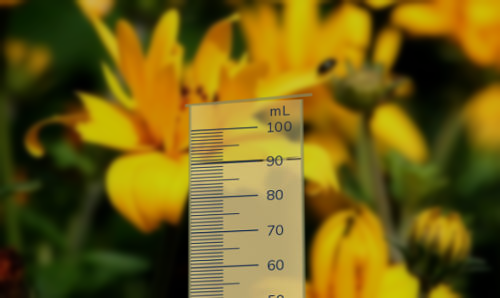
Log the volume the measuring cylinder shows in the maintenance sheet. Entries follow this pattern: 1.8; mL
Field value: 90; mL
